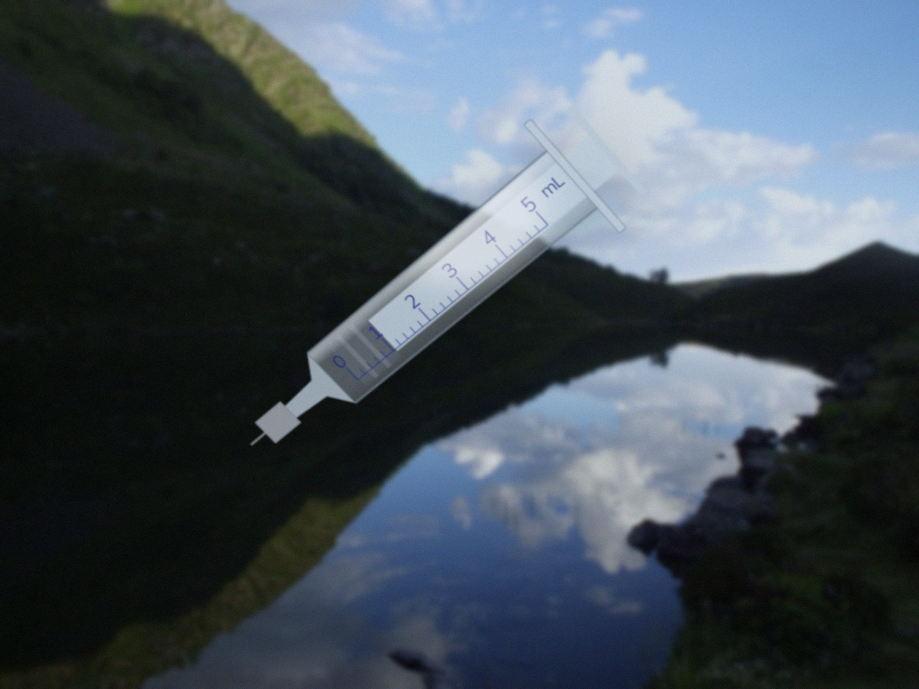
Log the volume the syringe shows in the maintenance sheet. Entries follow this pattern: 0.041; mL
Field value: 0; mL
